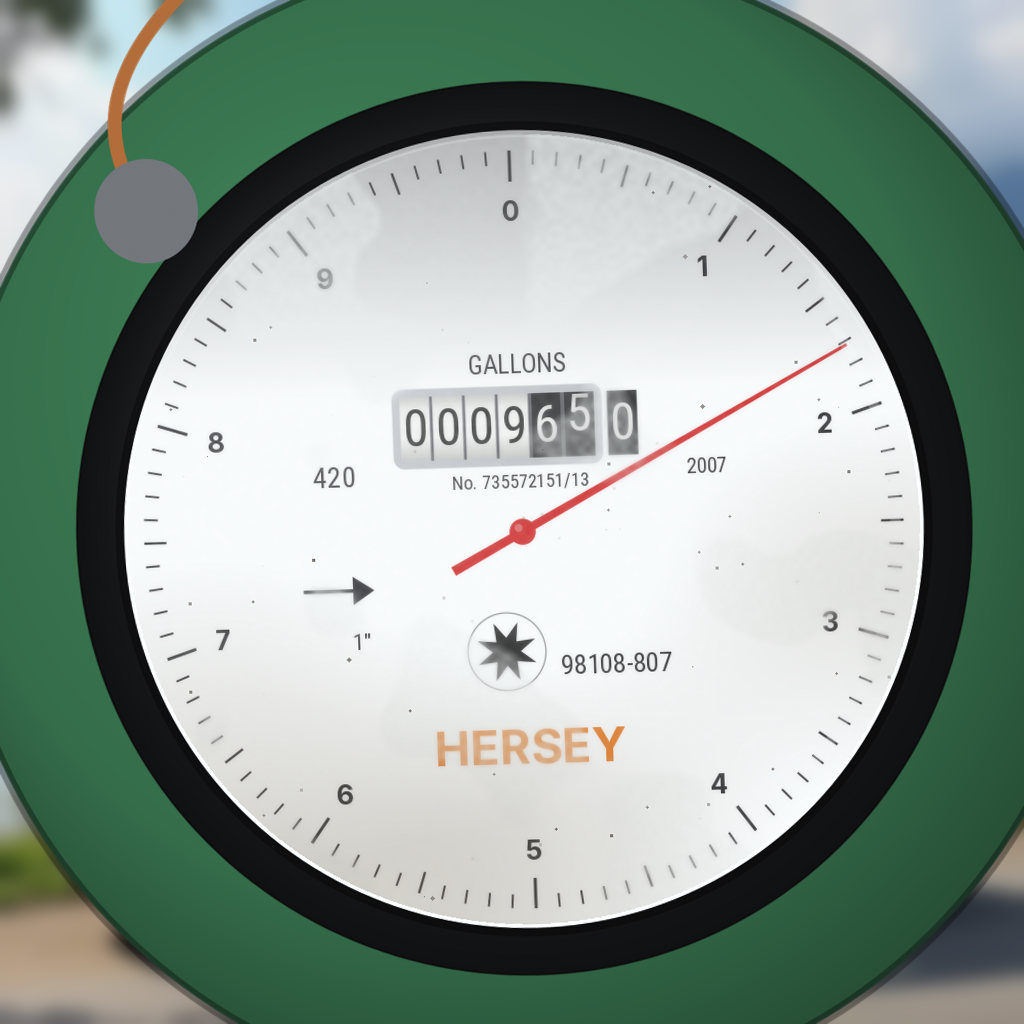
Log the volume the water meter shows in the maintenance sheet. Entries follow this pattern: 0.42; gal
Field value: 9651.7; gal
